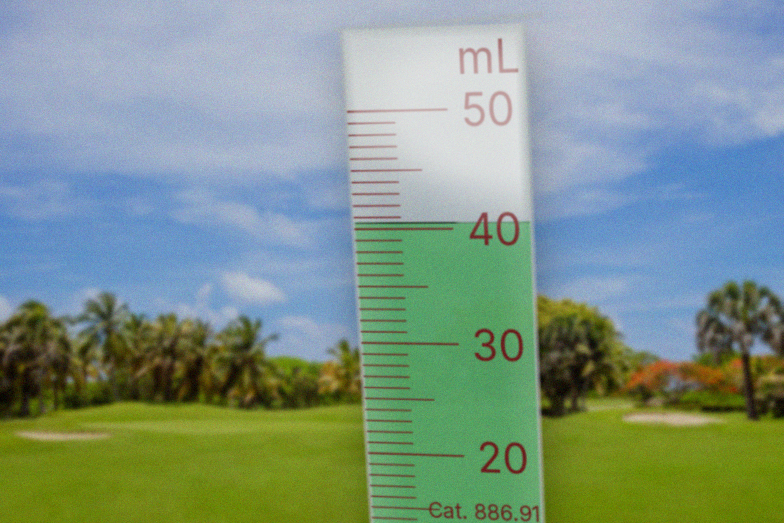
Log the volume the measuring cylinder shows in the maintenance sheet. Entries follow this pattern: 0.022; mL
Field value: 40.5; mL
